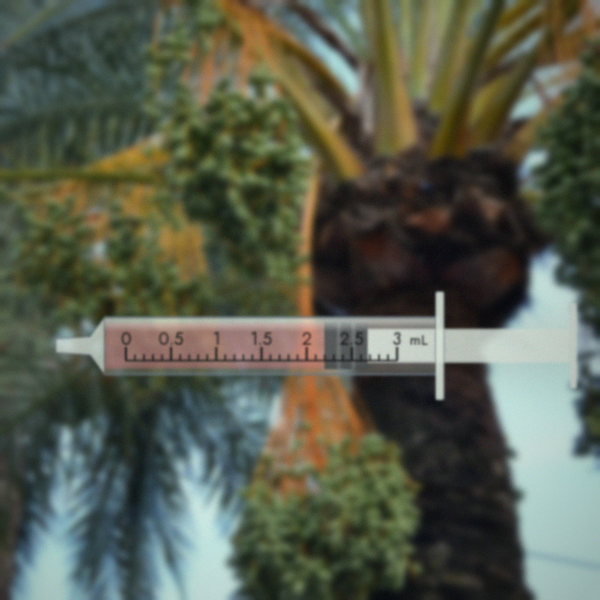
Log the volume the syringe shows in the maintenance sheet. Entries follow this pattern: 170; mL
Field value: 2.2; mL
